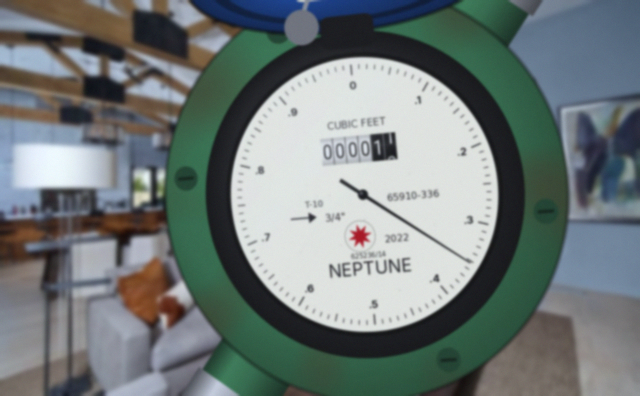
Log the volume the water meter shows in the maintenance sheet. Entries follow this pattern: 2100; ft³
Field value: 11.35; ft³
